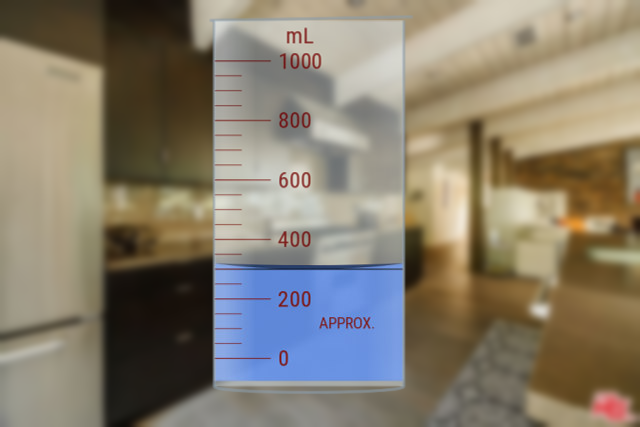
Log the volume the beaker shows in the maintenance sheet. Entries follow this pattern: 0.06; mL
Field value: 300; mL
